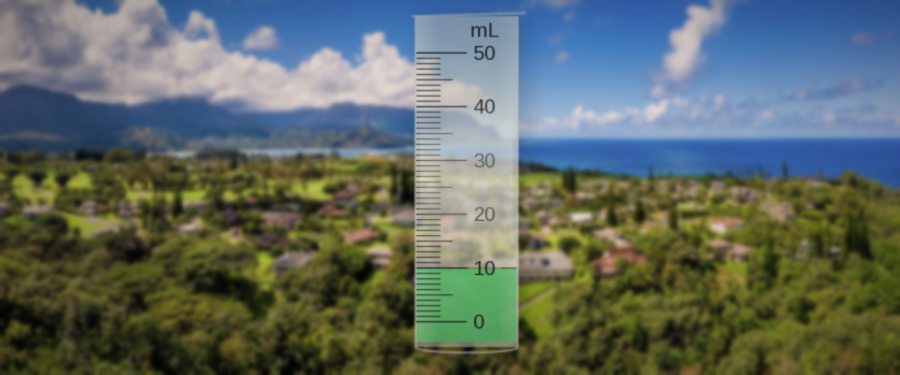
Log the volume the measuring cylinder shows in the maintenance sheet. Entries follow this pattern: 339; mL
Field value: 10; mL
